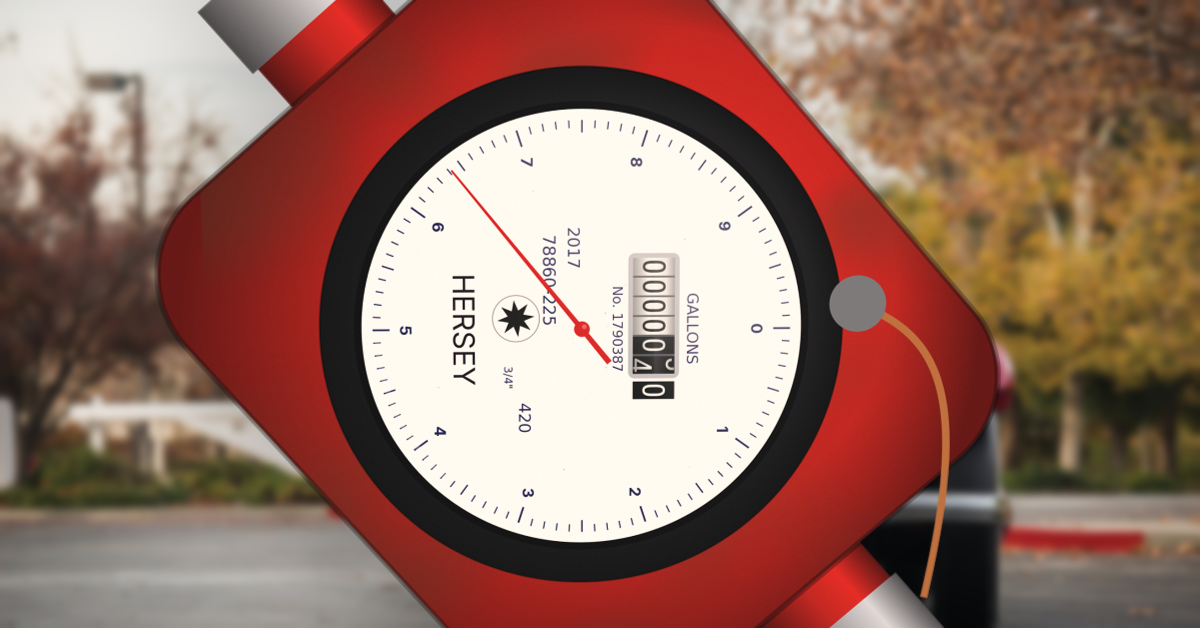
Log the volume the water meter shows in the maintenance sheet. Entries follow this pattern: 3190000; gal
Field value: 36.4; gal
